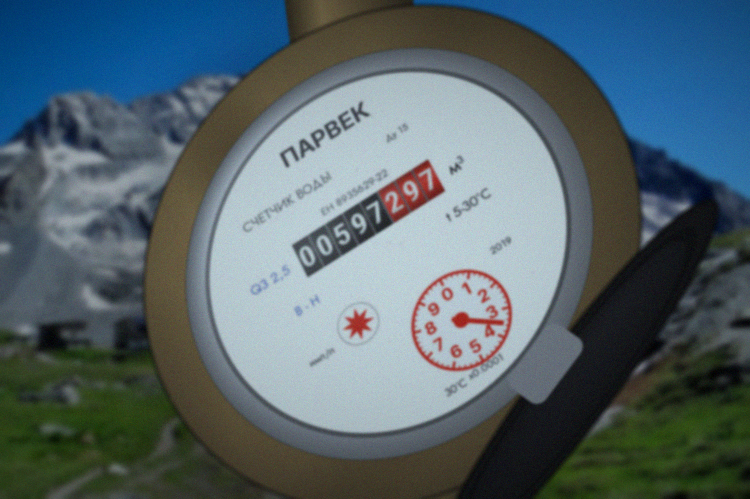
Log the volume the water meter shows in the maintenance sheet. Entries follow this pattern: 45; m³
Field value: 597.2973; m³
